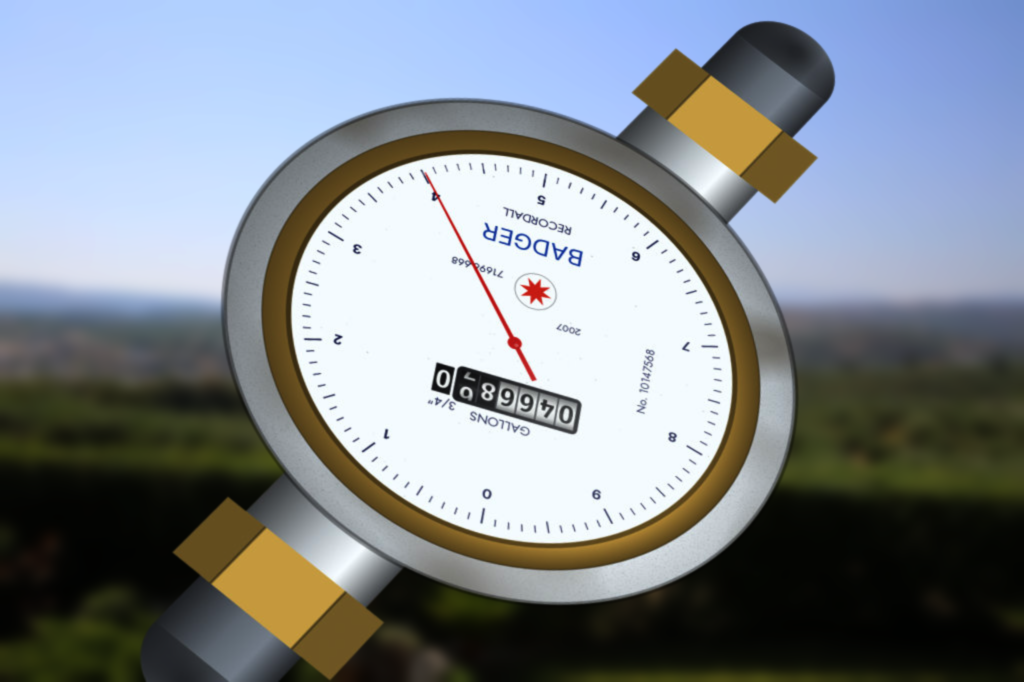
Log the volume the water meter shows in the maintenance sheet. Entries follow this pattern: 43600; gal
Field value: 466864.0; gal
